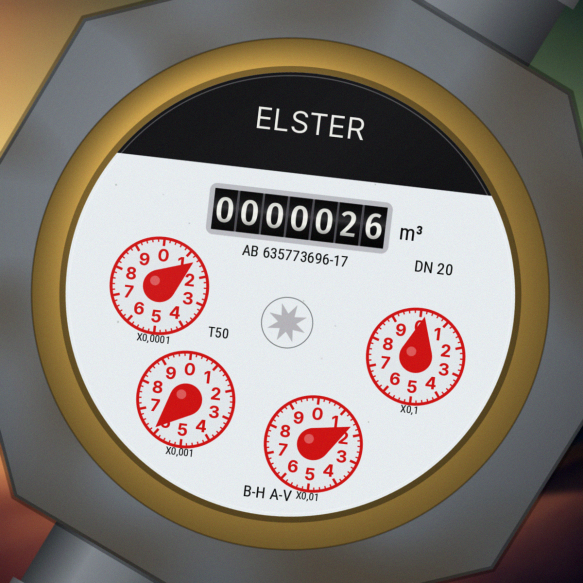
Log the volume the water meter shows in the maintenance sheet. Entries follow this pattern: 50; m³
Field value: 26.0161; m³
